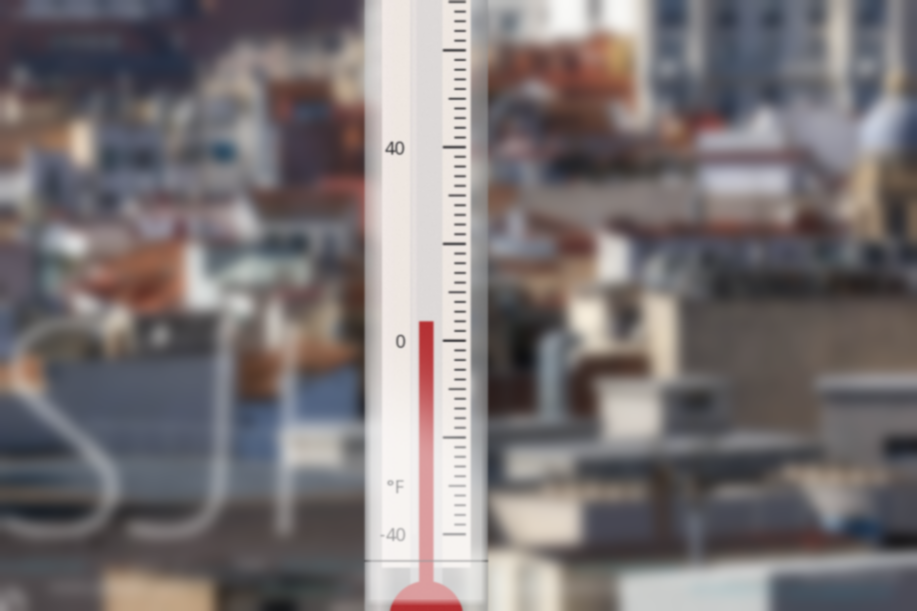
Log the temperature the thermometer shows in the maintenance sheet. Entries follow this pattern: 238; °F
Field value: 4; °F
